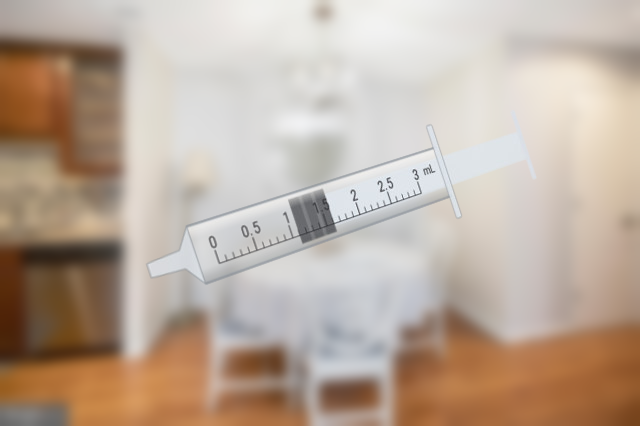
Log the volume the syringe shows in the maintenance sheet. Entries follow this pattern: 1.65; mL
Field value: 1.1; mL
